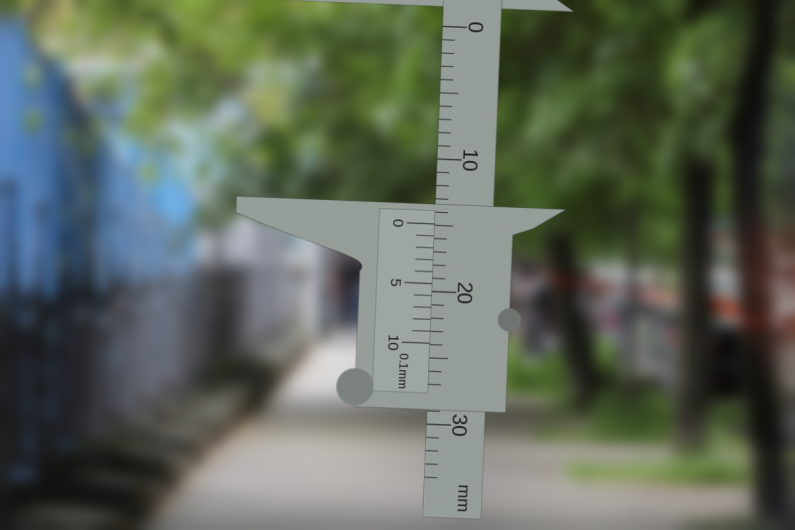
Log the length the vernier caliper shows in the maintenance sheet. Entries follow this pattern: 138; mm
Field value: 14.9; mm
